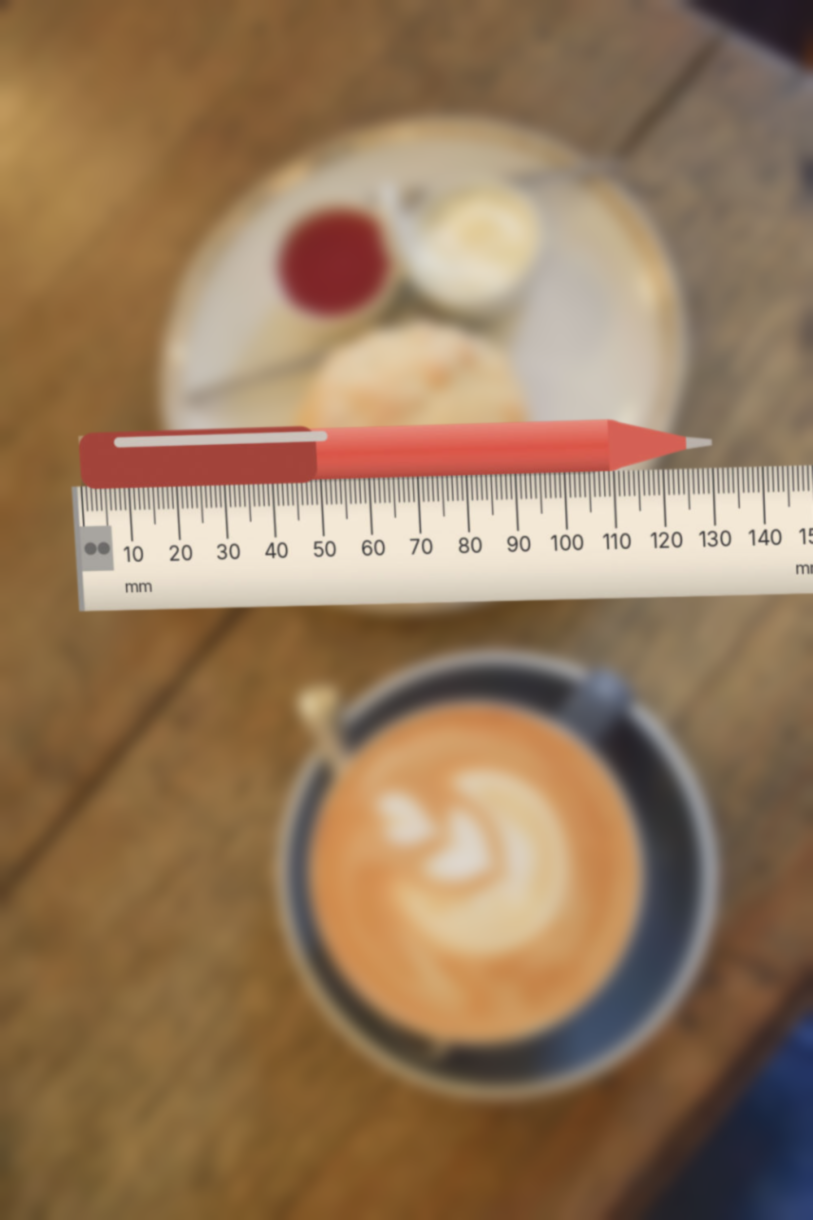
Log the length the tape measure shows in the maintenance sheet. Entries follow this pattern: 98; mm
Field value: 130; mm
